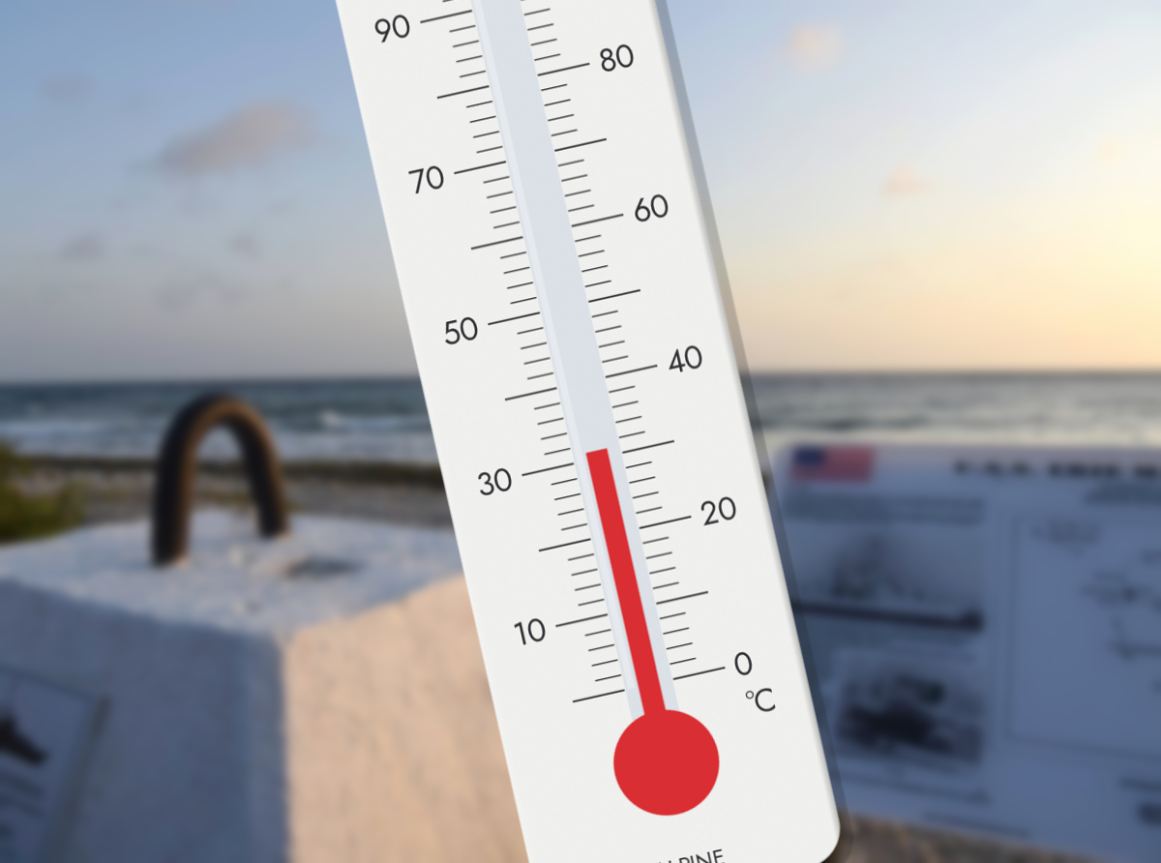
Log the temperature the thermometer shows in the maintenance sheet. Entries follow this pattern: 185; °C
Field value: 31; °C
